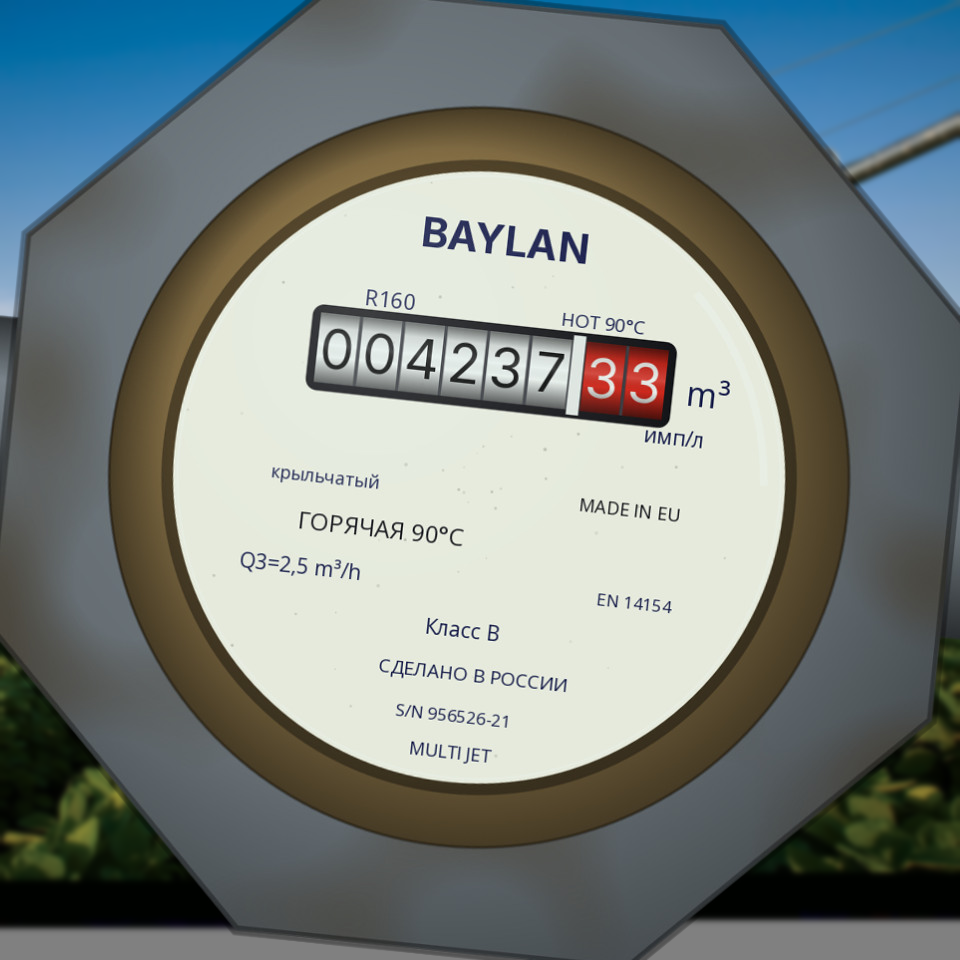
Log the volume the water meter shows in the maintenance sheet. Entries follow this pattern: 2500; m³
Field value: 4237.33; m³
